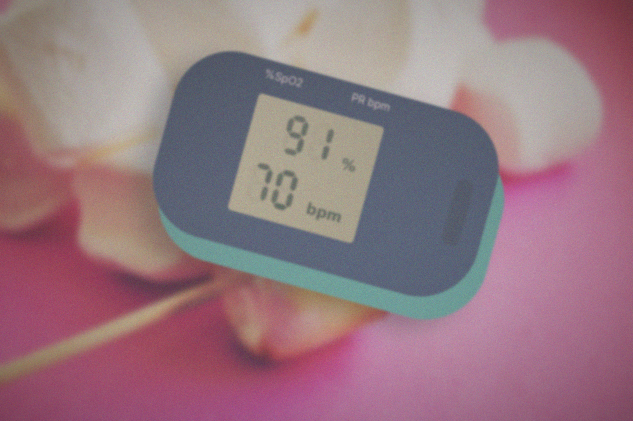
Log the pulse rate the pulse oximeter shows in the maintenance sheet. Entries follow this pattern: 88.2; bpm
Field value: 70; bpm
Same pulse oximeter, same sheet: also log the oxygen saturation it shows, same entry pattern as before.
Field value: 91; %
